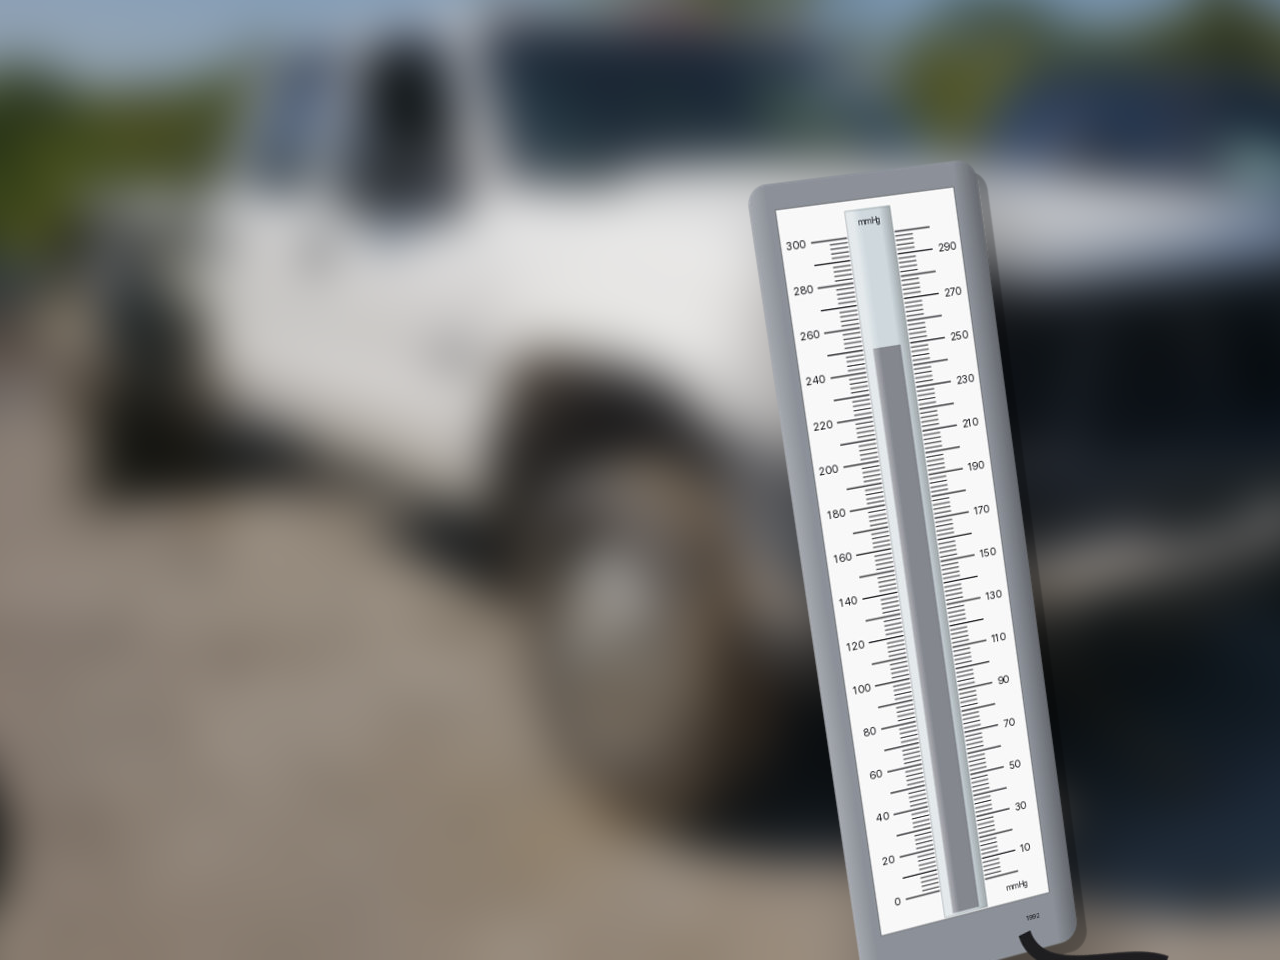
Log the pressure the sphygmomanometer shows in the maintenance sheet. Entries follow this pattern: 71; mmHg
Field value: 250; mmHg
